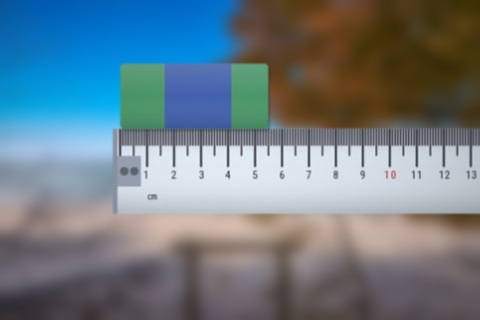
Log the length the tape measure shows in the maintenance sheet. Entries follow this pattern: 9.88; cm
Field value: 5.5; cm
